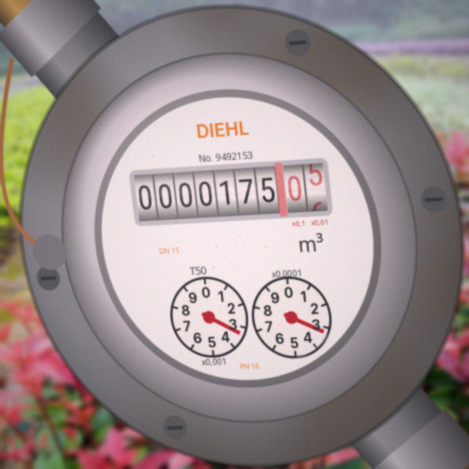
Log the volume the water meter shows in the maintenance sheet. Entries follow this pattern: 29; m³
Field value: 175.0533; m³
